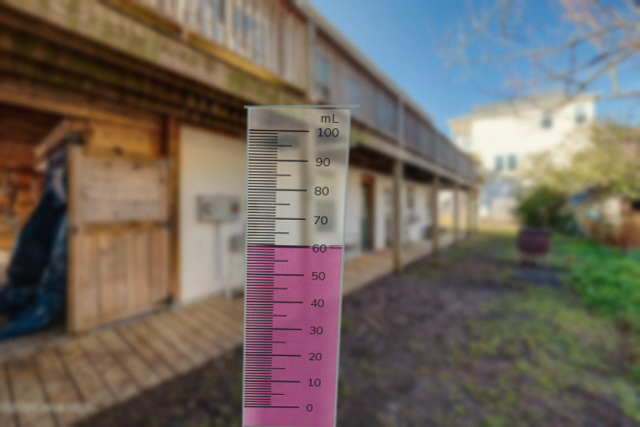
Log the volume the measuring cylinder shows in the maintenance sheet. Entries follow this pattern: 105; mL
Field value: 60; mL
